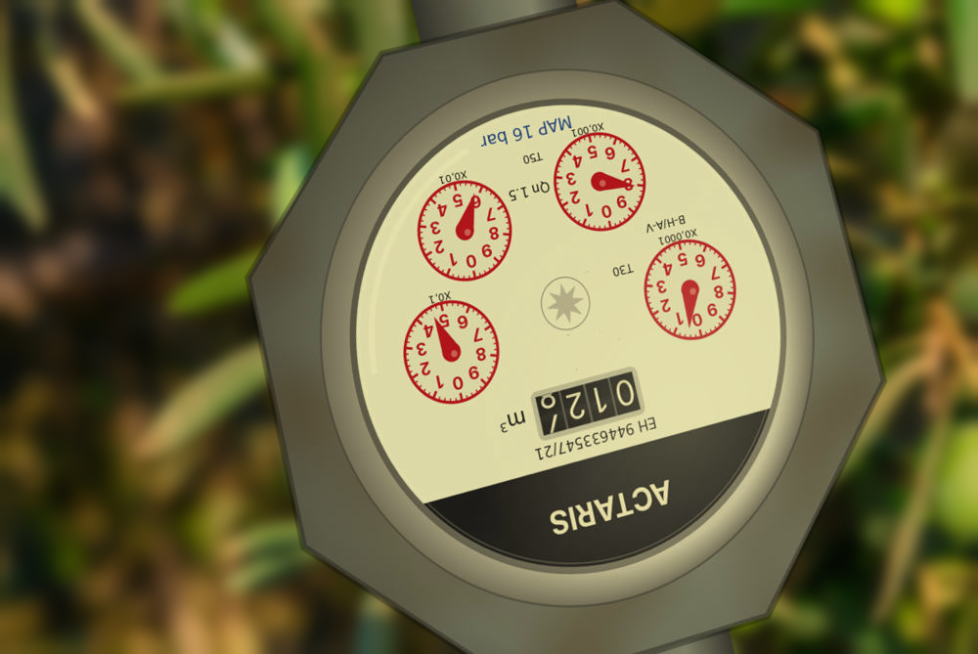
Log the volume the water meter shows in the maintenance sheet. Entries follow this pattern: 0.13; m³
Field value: 127.4580; m³
